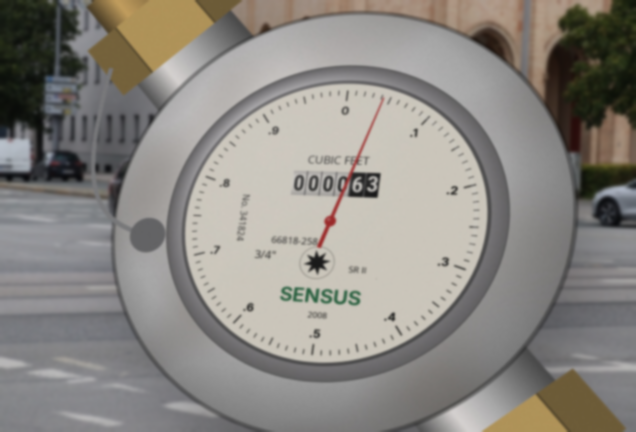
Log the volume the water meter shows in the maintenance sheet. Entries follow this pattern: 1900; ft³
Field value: 63.04; ft³
